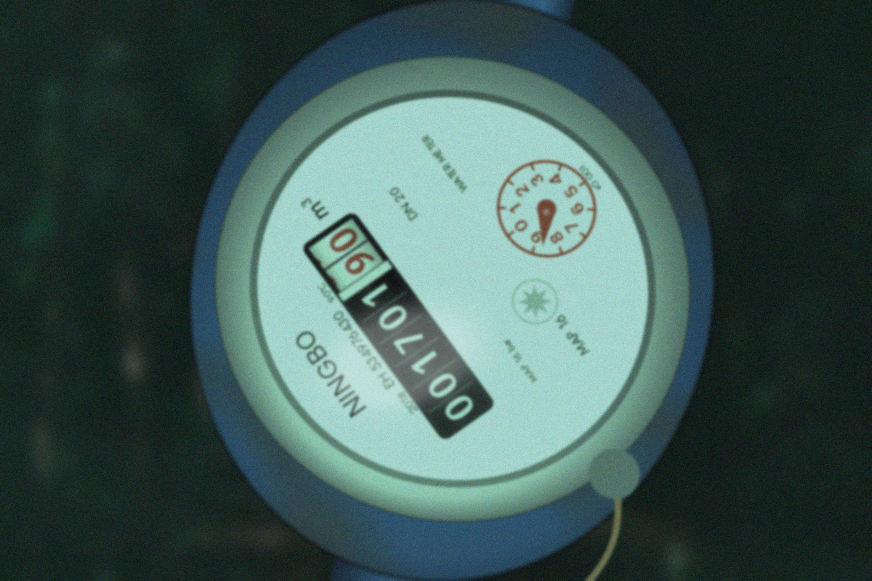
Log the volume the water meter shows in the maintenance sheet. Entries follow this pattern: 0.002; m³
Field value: 1701.898; m³
